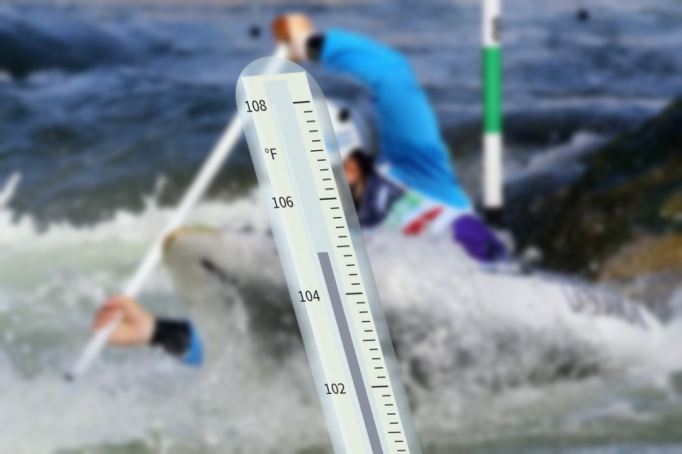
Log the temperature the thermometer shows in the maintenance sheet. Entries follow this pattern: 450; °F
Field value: 104.9; °F
